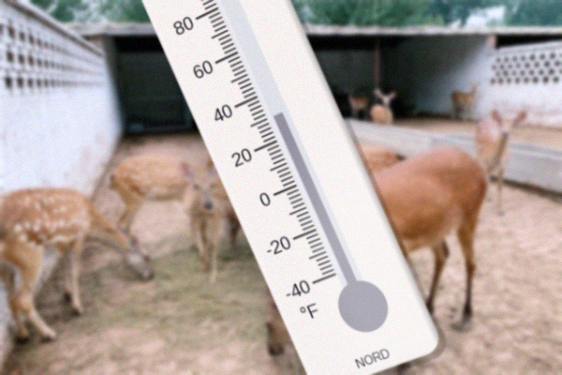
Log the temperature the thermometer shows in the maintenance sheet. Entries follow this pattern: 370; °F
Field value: 30; °F
